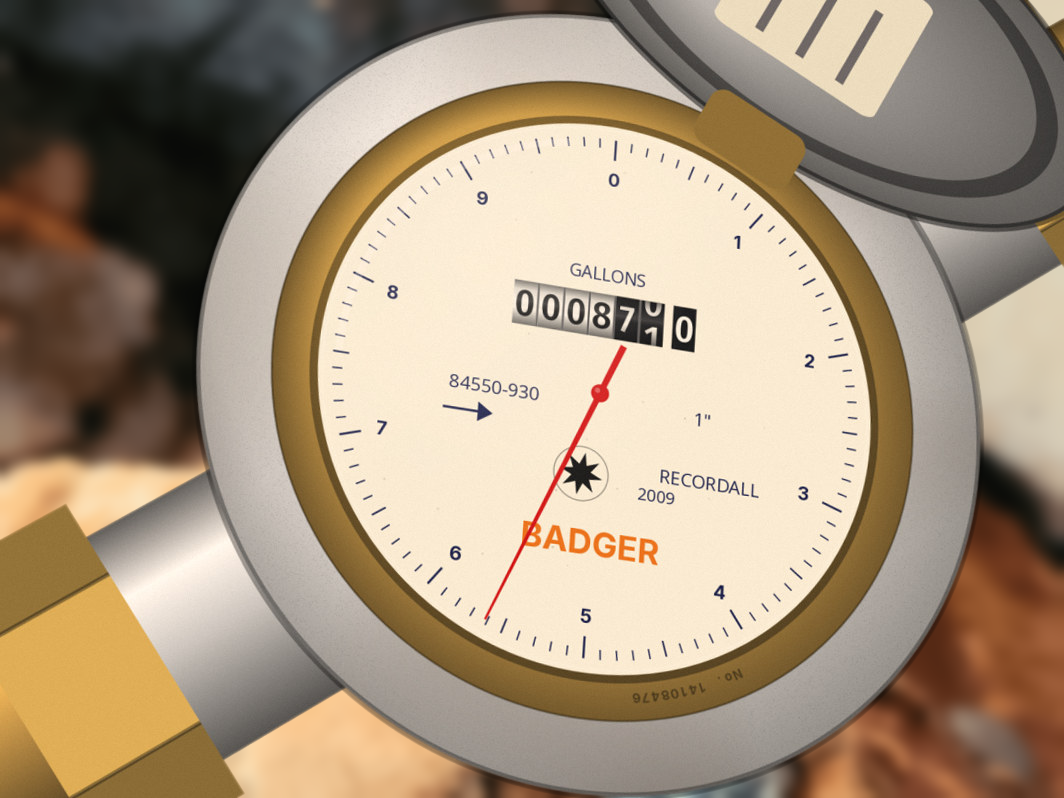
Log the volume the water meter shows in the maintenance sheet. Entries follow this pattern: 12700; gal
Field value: 8705.6; gal
